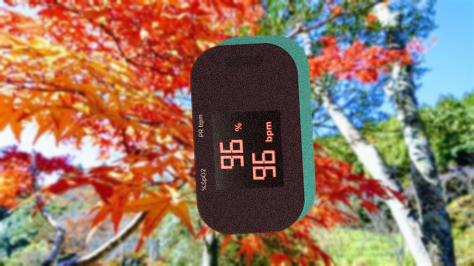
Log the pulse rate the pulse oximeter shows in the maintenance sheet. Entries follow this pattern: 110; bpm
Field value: 96; bpm
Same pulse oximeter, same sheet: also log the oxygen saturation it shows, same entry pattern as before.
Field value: 96; %
